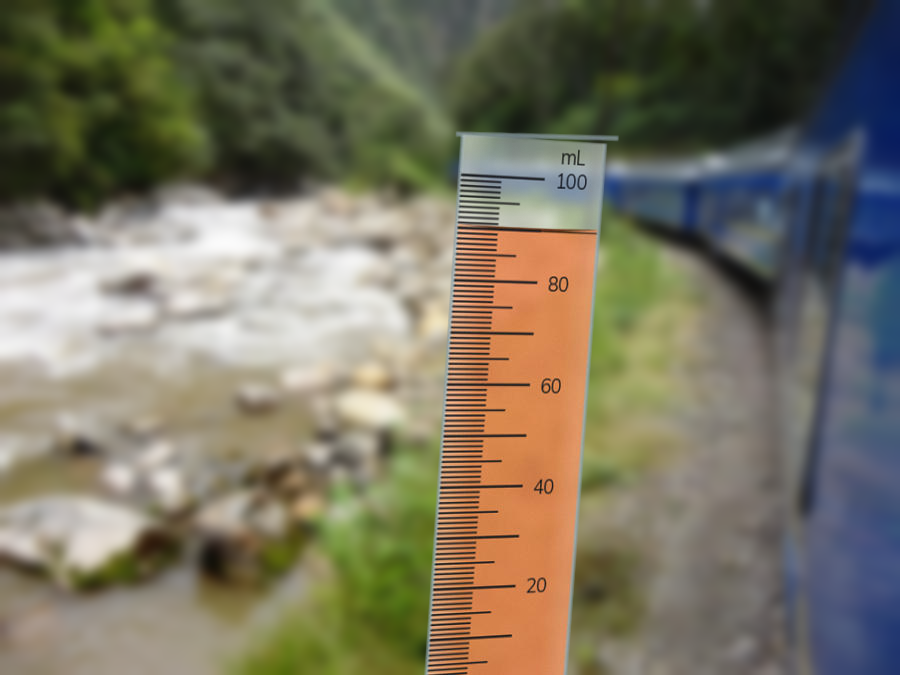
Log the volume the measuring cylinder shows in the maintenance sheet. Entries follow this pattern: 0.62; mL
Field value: 90; mL
